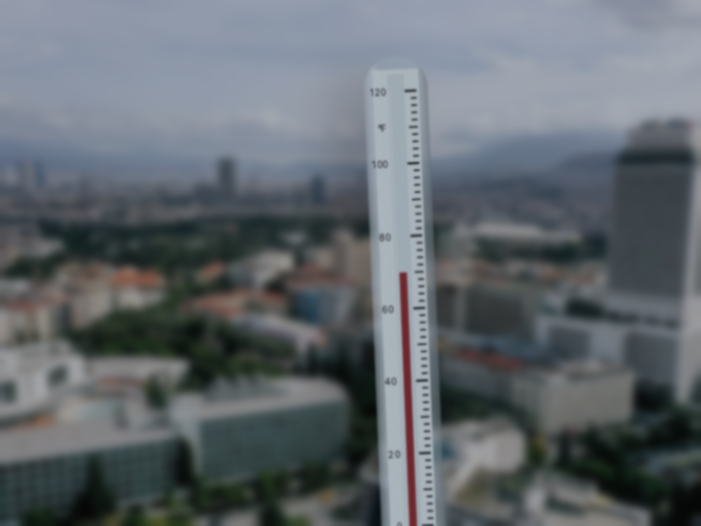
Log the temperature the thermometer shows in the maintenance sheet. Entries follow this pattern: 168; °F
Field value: 70; °F
